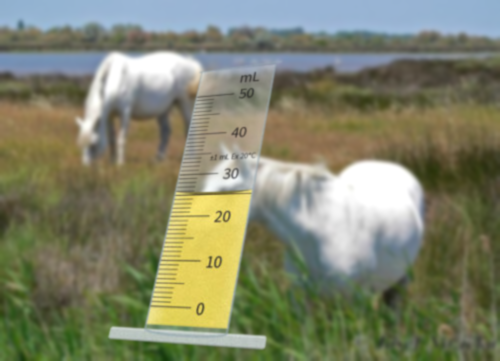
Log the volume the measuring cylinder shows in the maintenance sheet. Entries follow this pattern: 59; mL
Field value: 25; mL
